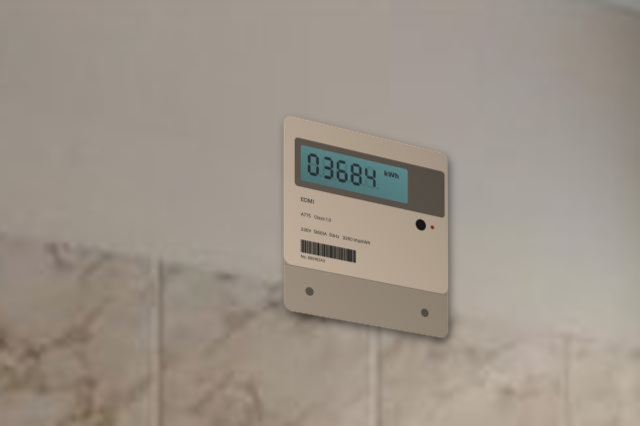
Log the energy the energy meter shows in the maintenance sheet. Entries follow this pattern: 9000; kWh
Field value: 3684; kWh
